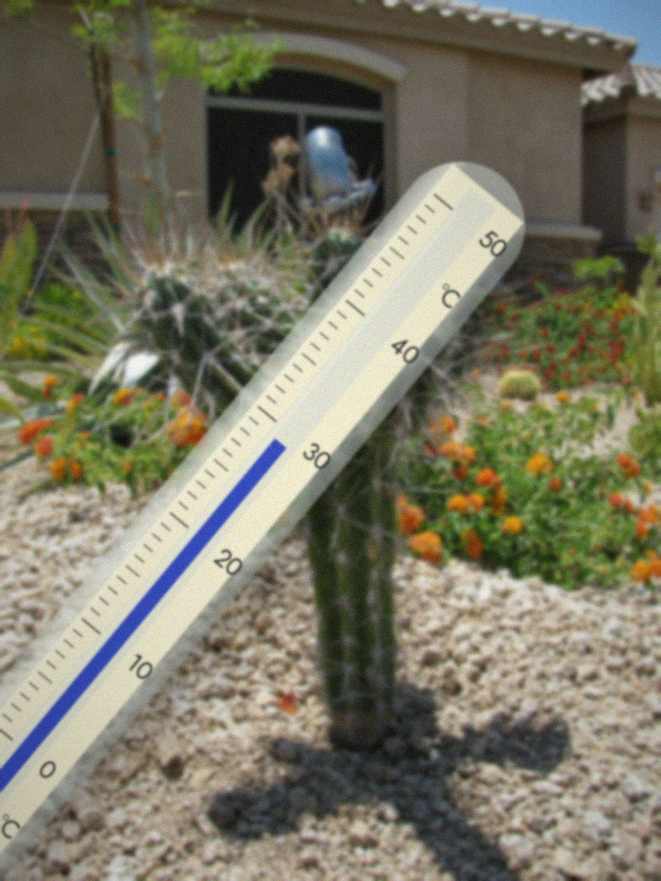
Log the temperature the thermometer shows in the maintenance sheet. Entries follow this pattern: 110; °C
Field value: 29; °C
